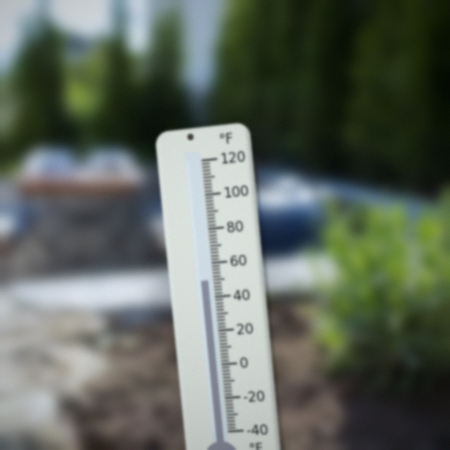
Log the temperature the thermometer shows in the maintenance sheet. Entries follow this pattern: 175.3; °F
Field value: 50; °F
